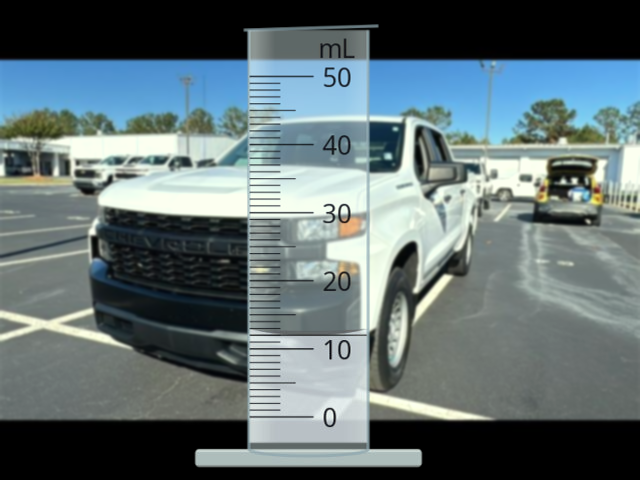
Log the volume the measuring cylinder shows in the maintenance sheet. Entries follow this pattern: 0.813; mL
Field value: 12; mL
